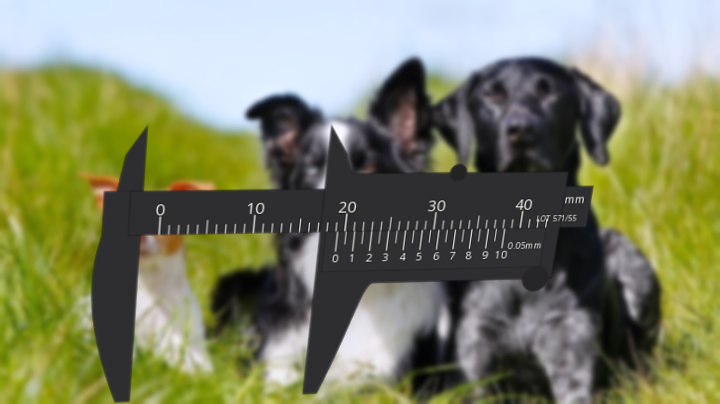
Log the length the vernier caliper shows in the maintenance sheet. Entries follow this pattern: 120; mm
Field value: 19.2; mm
